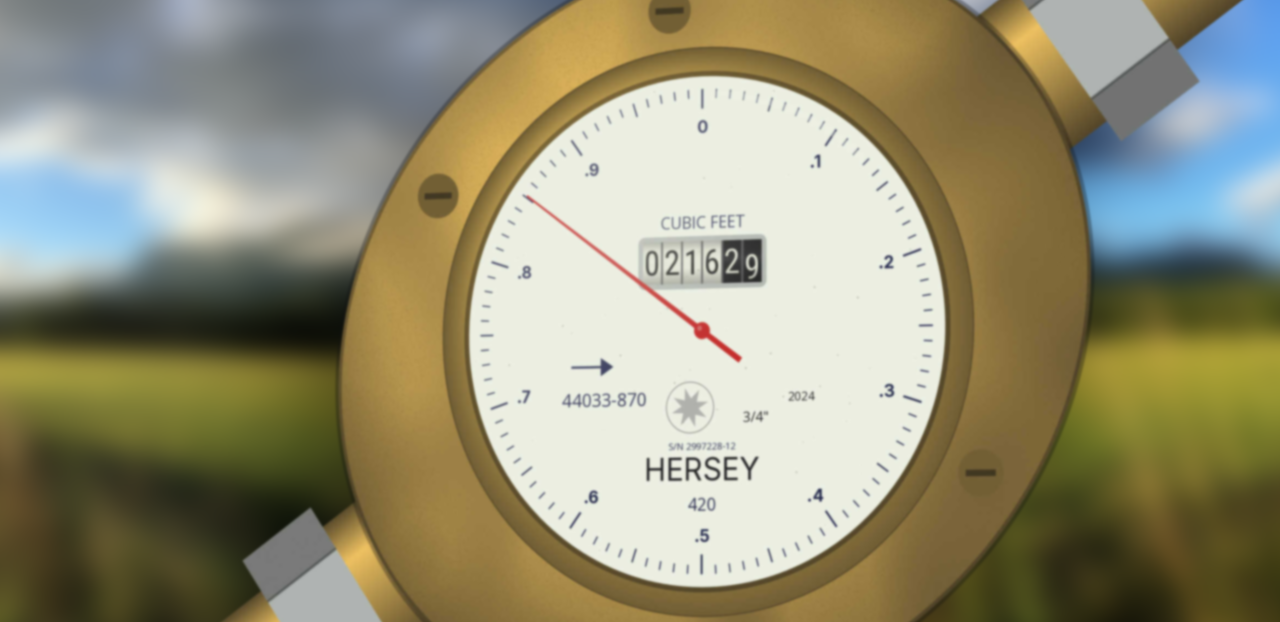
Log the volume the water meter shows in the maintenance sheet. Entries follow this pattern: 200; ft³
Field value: 21628.85; ft³
